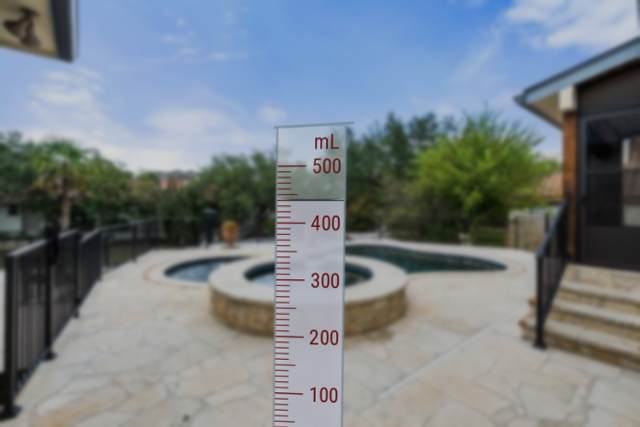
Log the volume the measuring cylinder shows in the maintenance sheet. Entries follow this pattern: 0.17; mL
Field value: 440; mL
